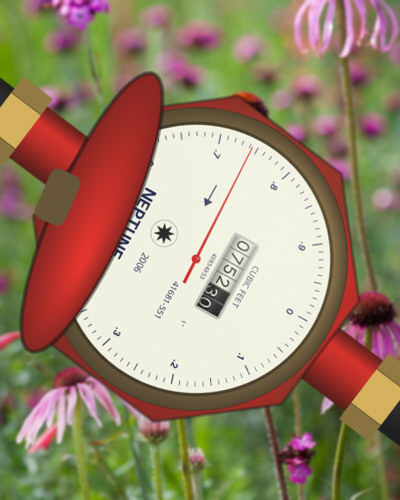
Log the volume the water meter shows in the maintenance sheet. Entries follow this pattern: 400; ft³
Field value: 75229.74; ft³
